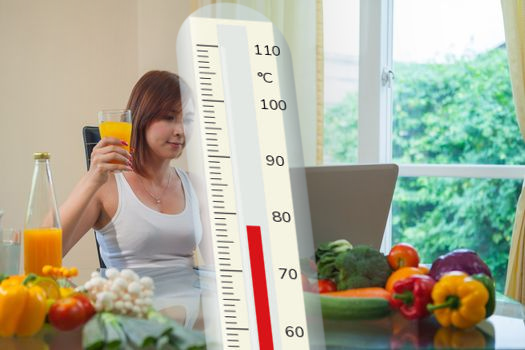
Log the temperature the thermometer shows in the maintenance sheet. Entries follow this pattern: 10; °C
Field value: 78; °C
